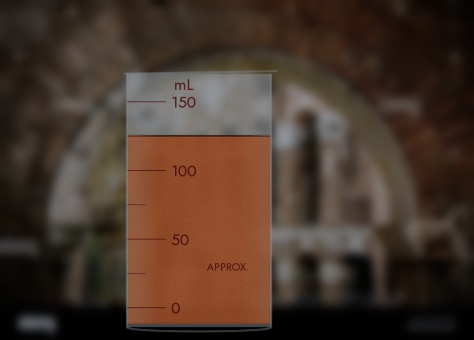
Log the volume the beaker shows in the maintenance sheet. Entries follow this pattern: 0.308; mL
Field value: 125; mL
